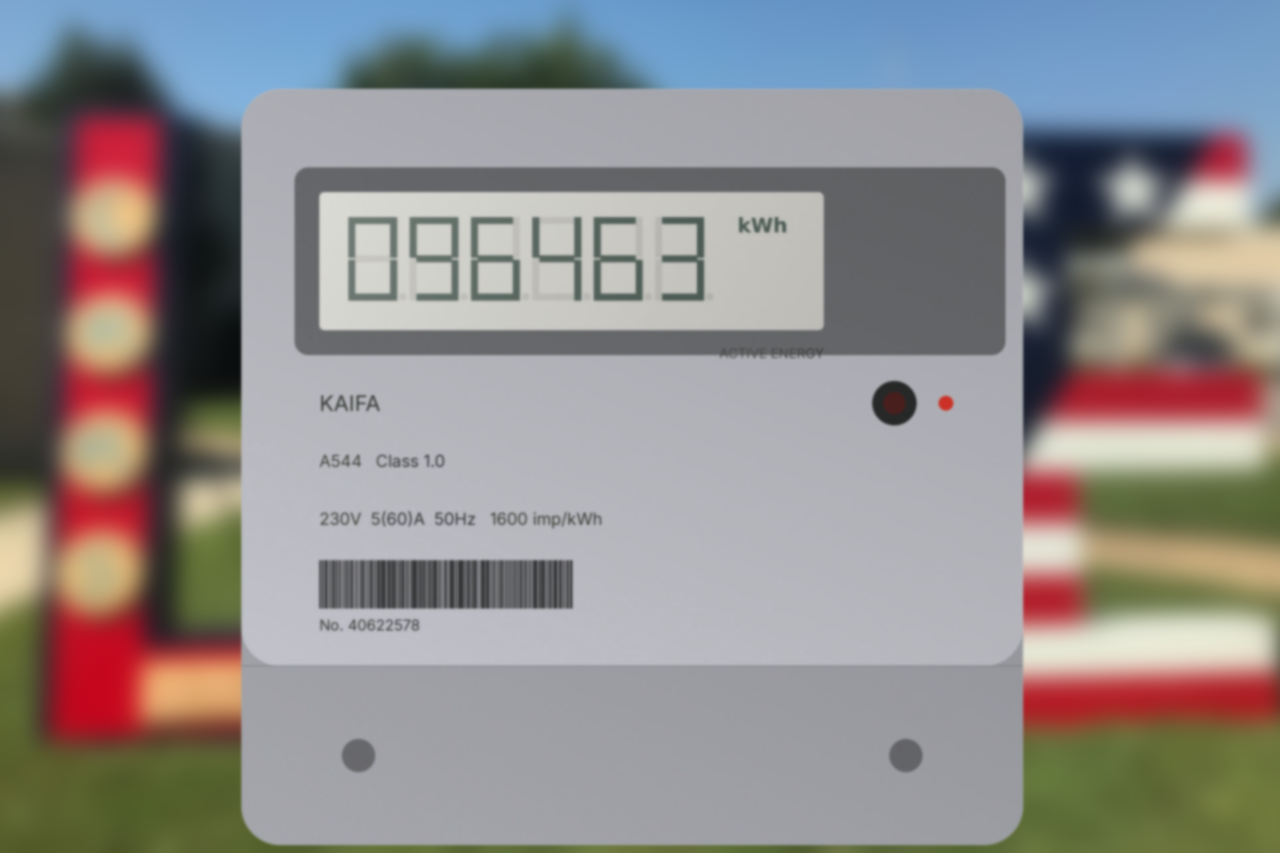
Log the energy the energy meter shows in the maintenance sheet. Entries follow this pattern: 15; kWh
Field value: 96463; kWh
